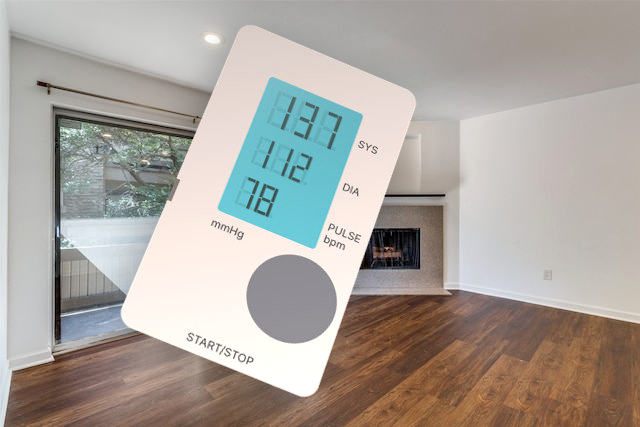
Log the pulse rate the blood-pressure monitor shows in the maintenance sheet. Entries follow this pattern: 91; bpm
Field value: 78; bpm
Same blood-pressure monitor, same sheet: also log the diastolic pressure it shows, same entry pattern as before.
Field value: 112; mmHg
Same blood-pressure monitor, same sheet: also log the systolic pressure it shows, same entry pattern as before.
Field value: 137; mmHg
